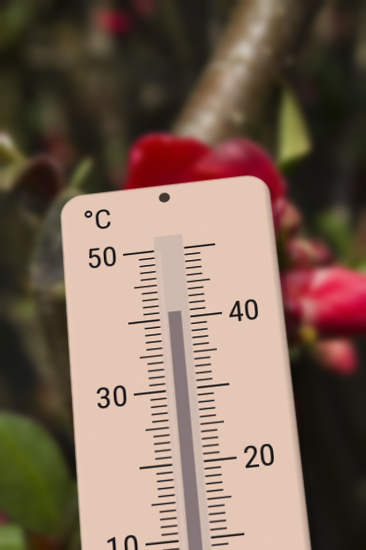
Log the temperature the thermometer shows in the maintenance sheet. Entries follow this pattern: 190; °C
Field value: 41; °C
